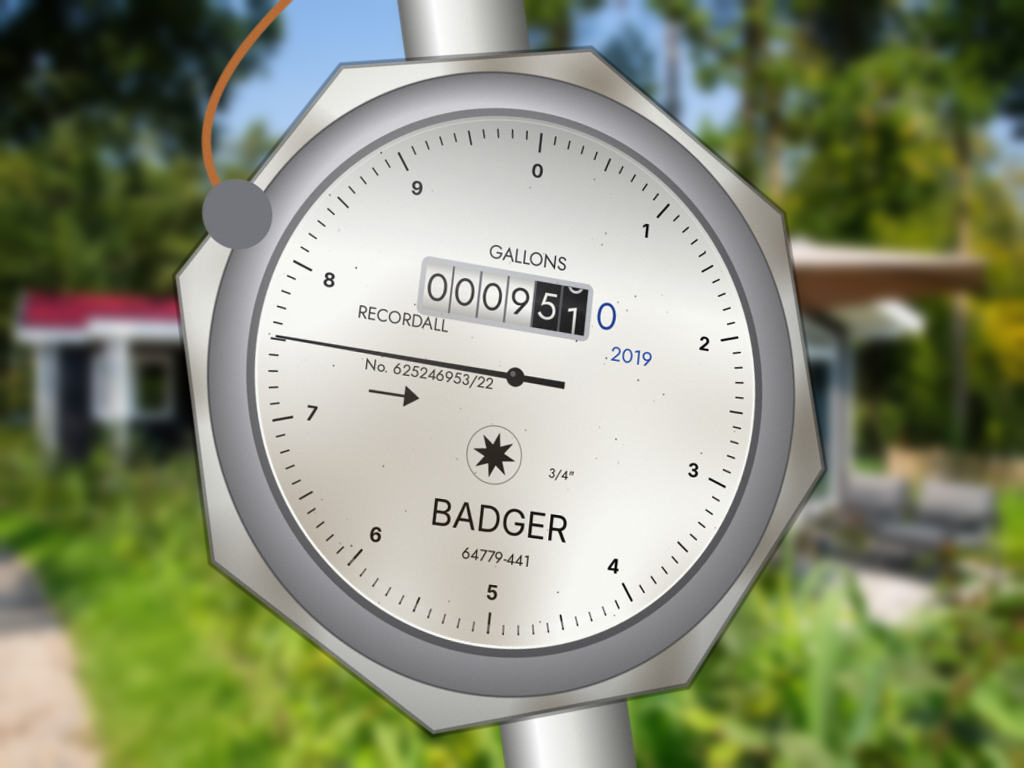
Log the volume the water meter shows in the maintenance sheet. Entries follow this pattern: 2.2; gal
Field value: 9507.5; gal
